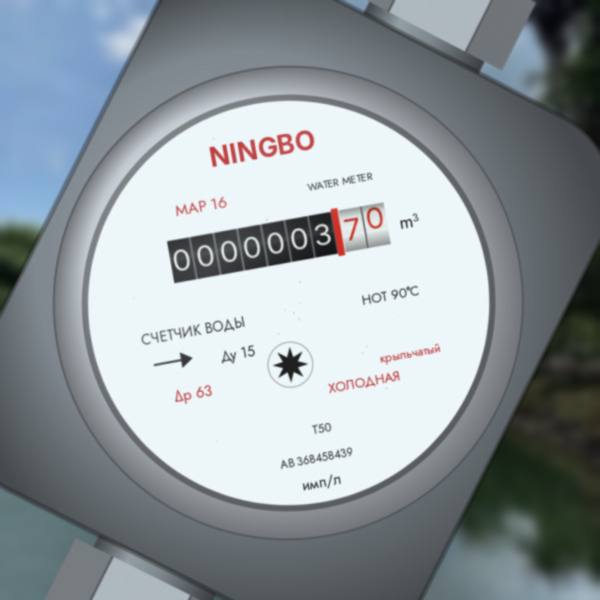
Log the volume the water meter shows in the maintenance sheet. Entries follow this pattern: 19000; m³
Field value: 3.70; m³
